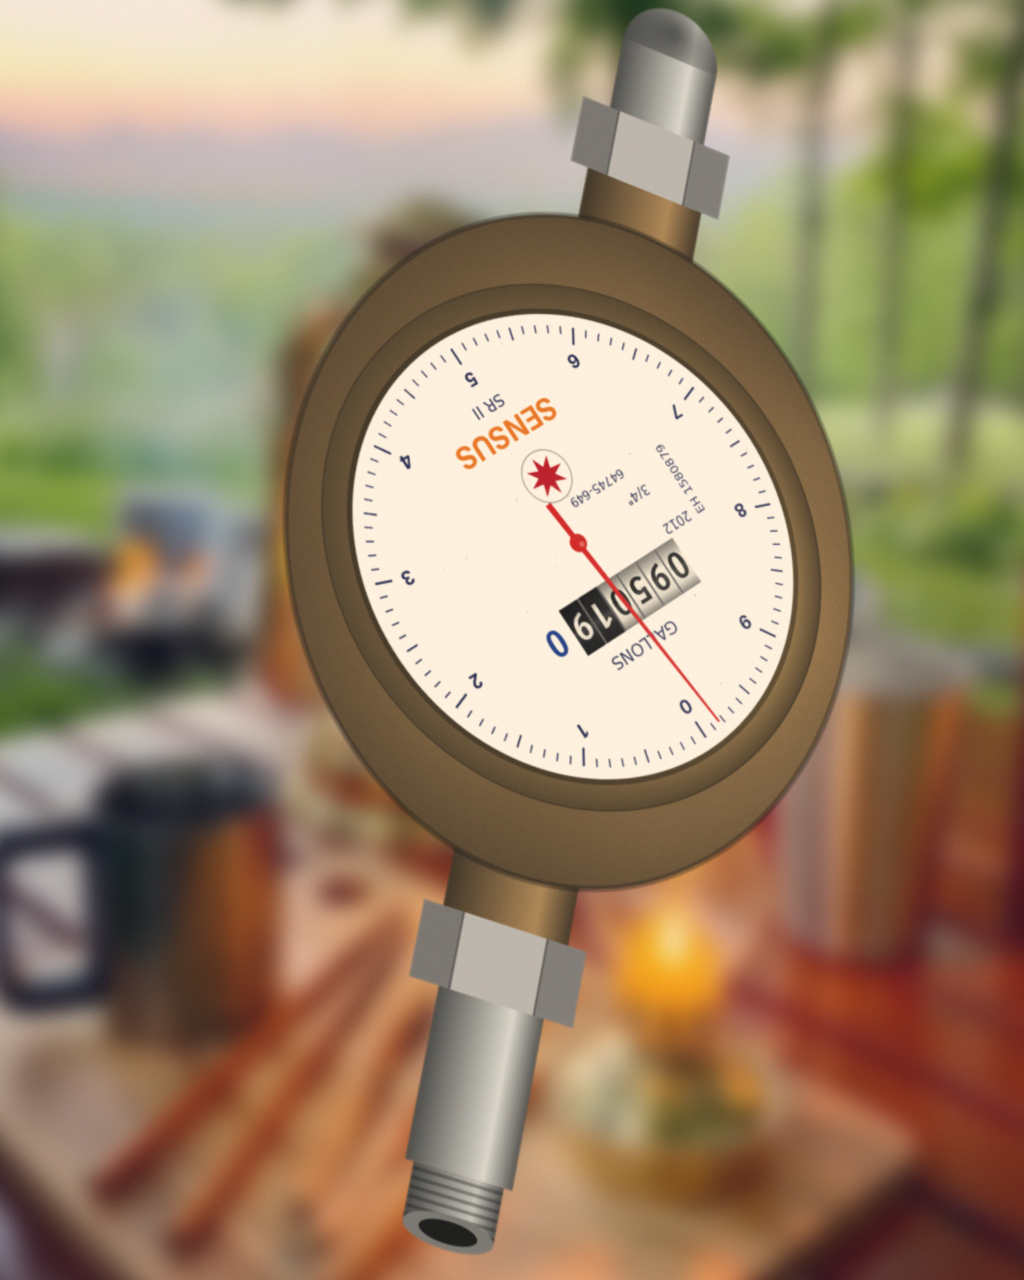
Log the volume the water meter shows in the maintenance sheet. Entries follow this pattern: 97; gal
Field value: 950189.8; gal
